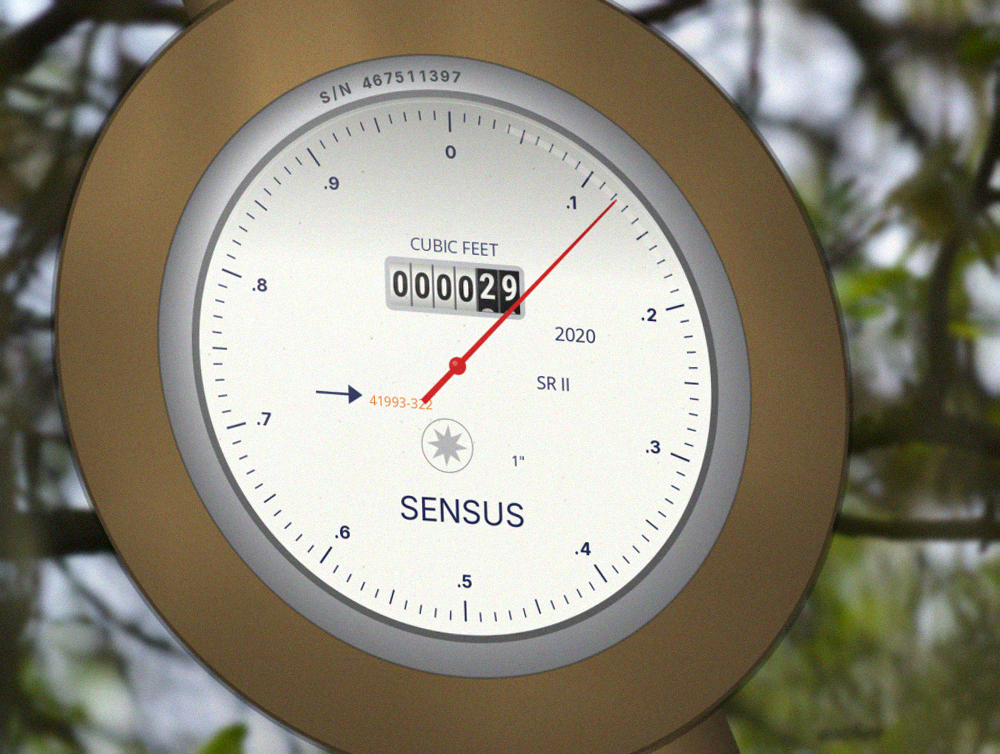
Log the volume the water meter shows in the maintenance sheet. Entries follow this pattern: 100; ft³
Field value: 29.12; ft³
